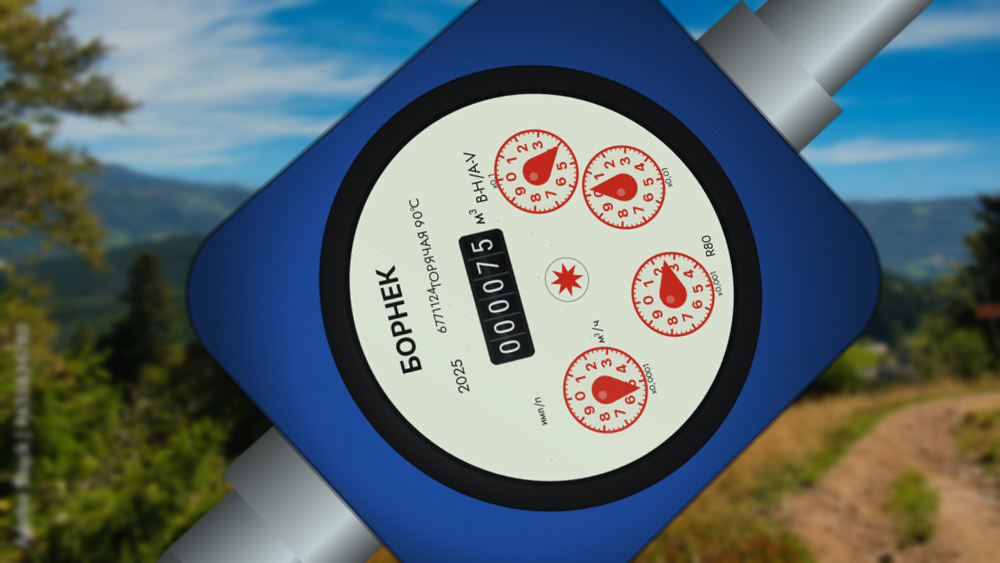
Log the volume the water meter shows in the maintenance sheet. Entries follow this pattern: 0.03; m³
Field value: 75.4025; m³
